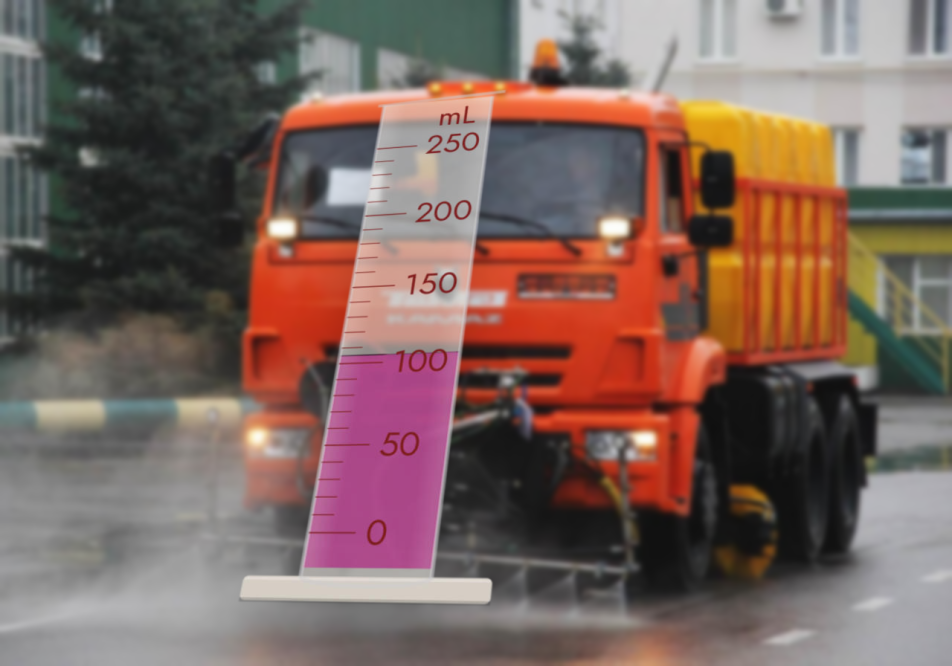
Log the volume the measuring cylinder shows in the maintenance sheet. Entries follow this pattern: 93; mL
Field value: 105; mL
